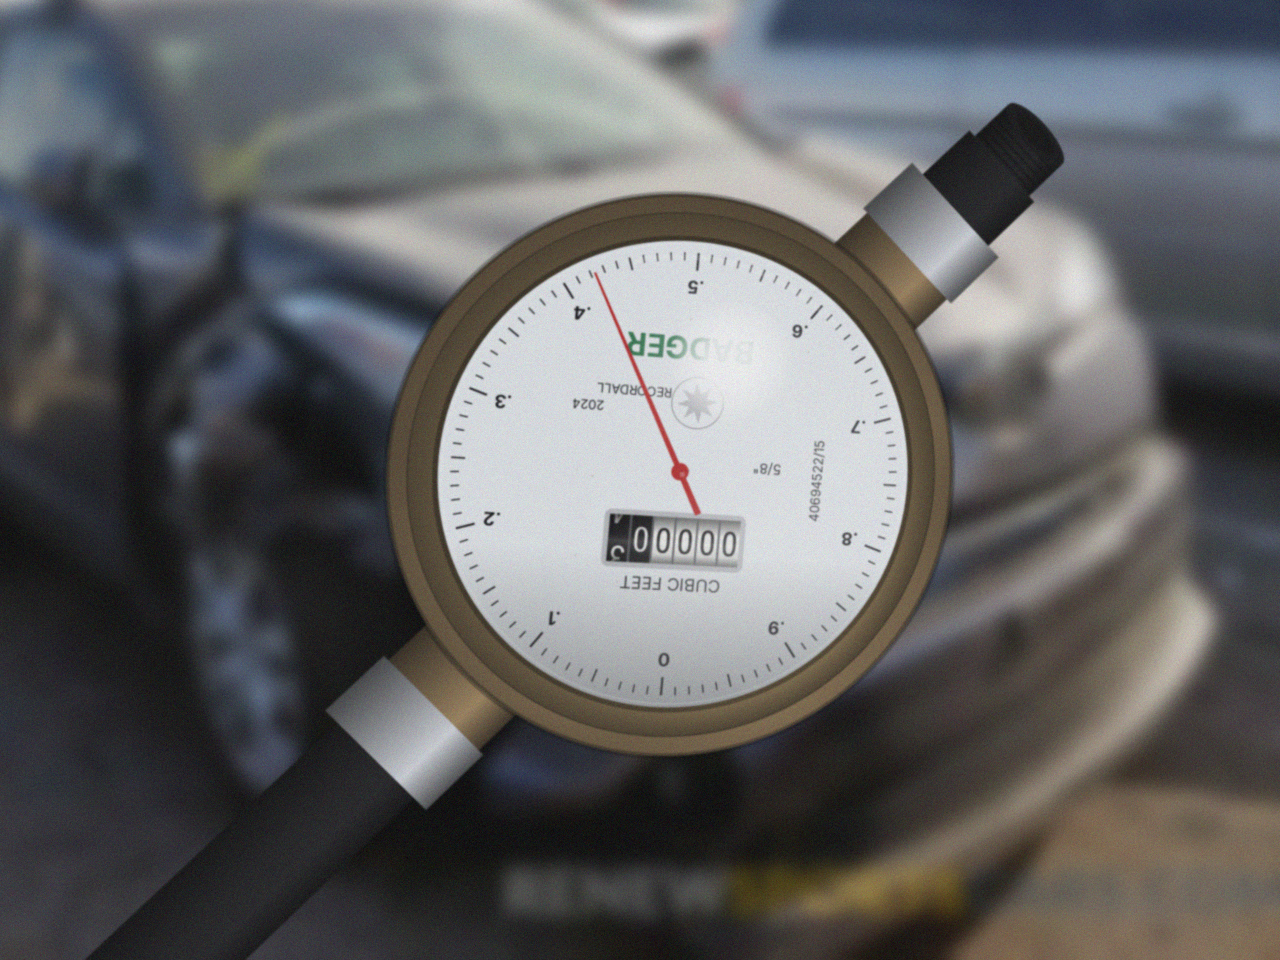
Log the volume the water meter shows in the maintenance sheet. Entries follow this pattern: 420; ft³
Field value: 3.42; ft³
